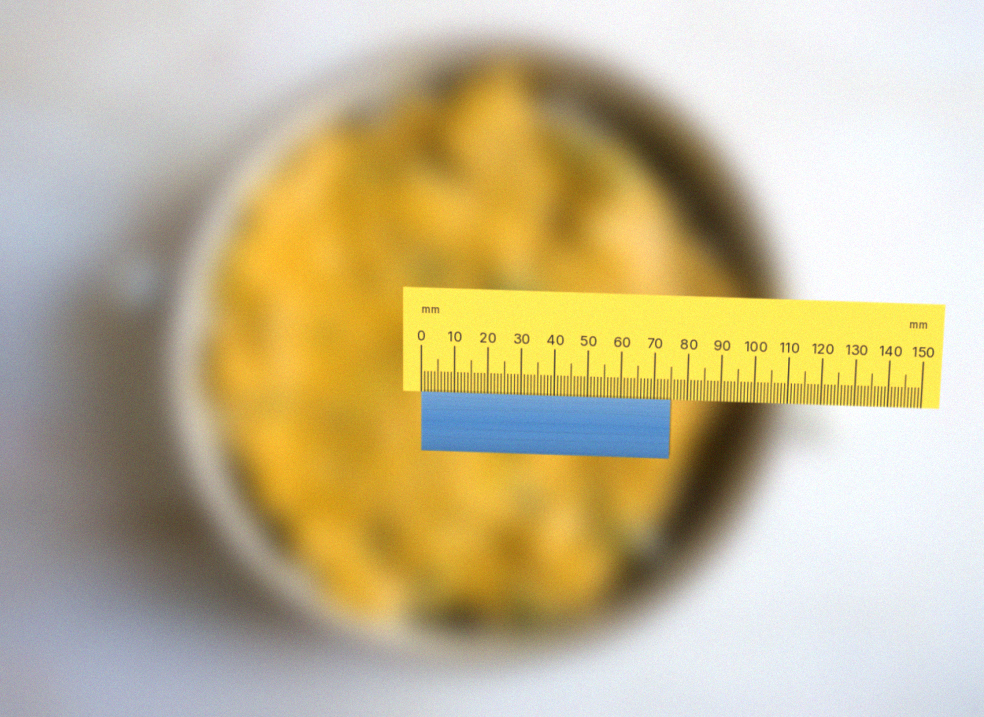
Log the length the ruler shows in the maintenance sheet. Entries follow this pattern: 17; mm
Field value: 75; mm
